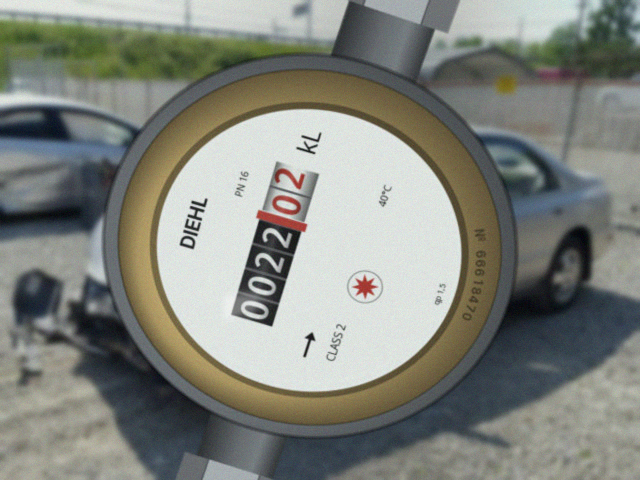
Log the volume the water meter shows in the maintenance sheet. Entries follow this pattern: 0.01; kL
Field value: 22.02; kL
